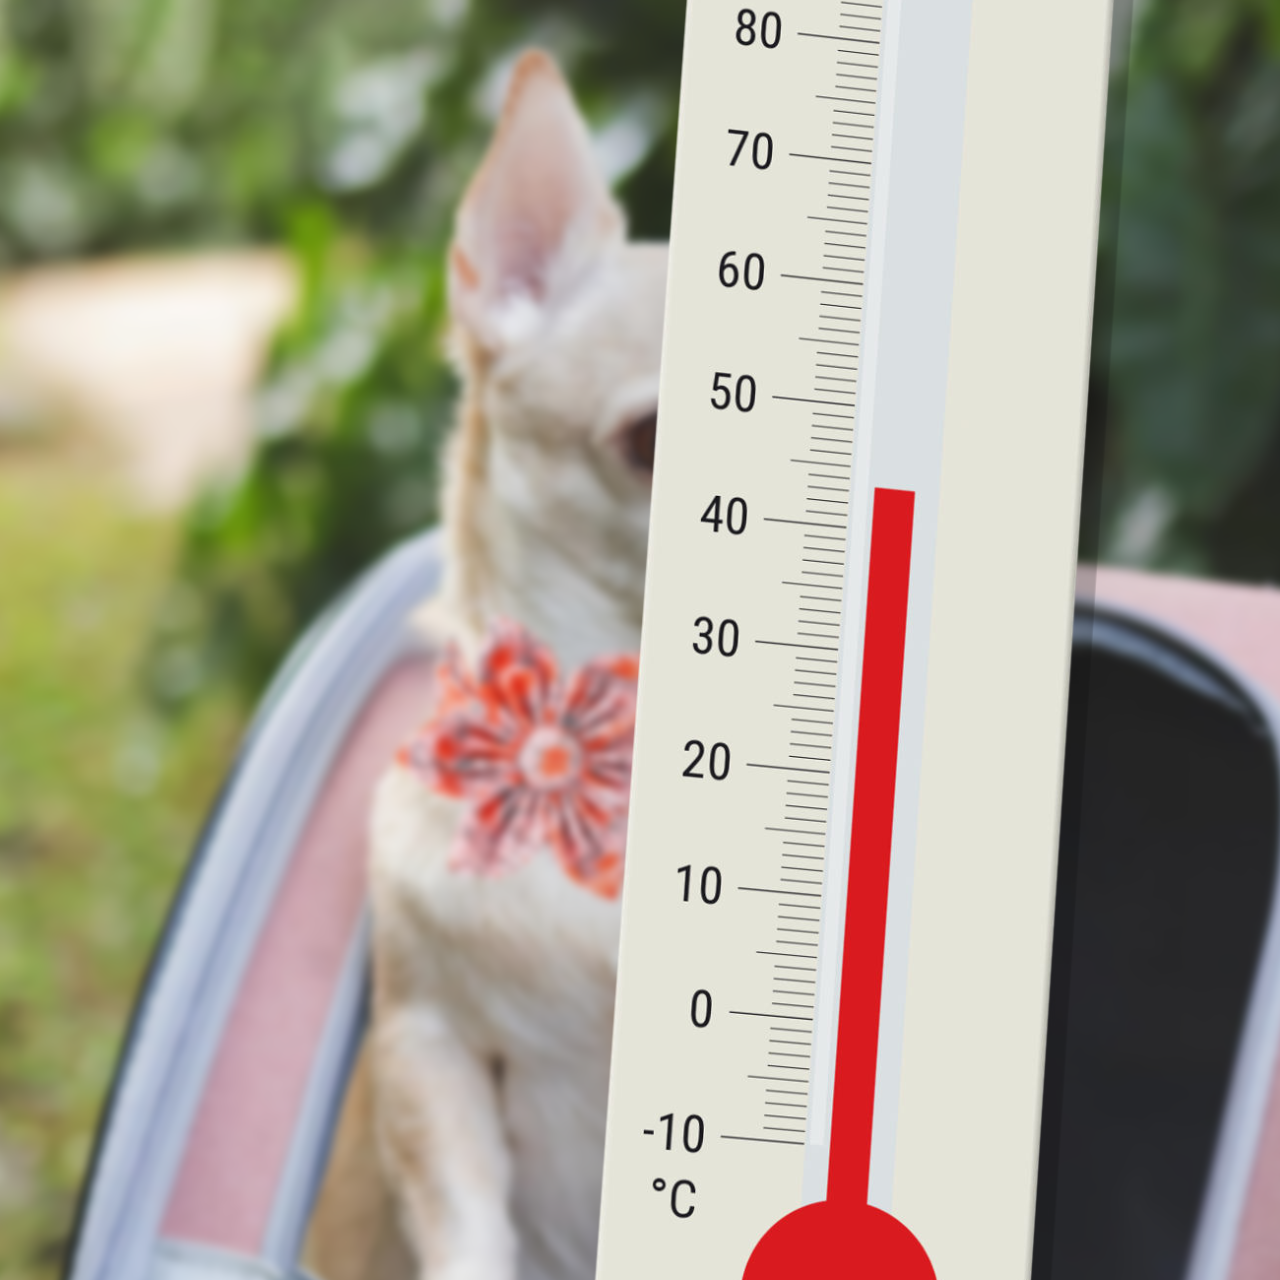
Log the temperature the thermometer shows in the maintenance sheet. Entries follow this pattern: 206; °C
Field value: 43.5; °C
